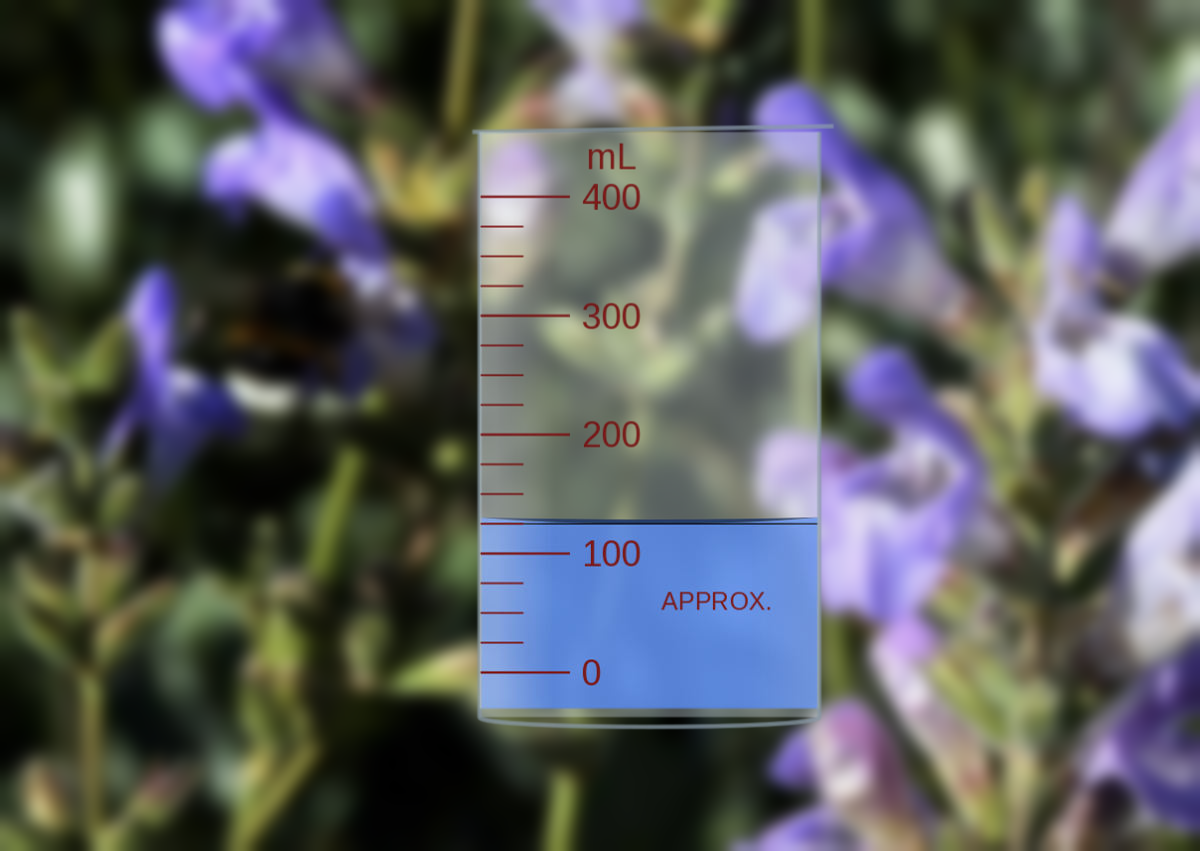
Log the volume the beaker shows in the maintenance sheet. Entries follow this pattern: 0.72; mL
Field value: 125; mL
